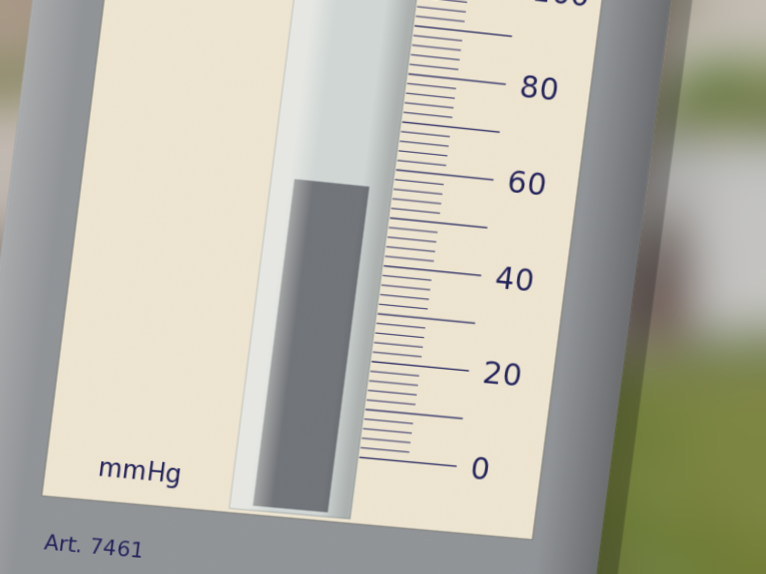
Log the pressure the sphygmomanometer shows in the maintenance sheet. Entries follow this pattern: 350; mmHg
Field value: 56; mmHg
